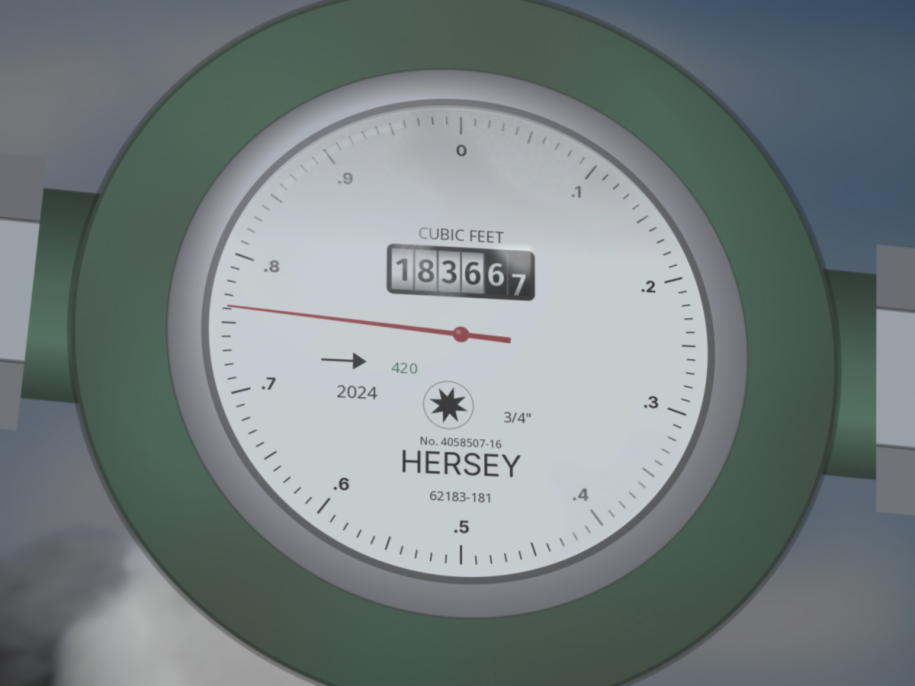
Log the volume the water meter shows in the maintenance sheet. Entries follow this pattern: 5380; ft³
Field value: 183666.76; ft³
